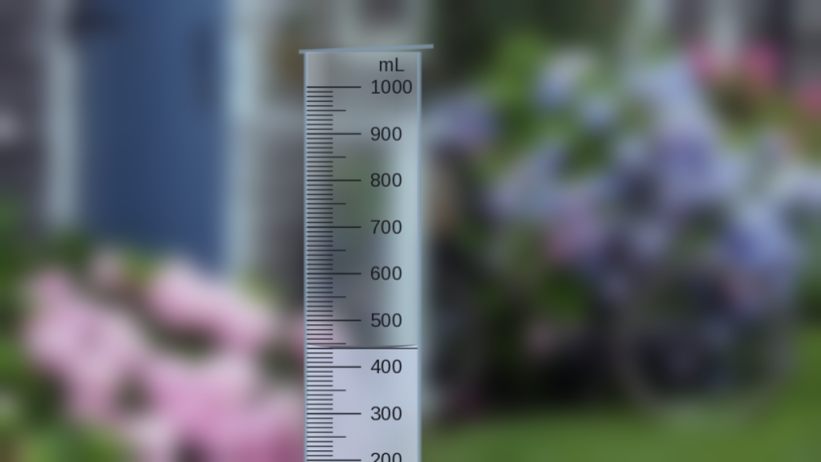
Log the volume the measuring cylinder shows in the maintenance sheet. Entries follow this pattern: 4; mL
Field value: 440; mL
